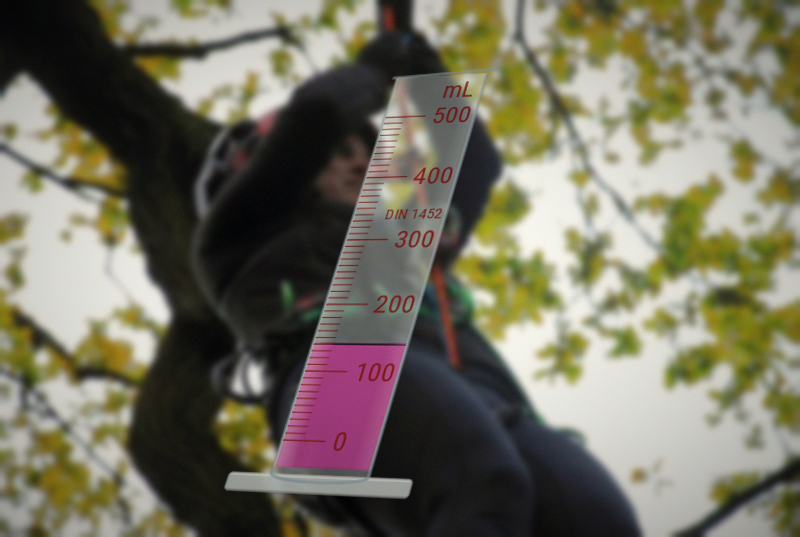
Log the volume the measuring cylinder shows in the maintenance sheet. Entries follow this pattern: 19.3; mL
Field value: 140; mL
